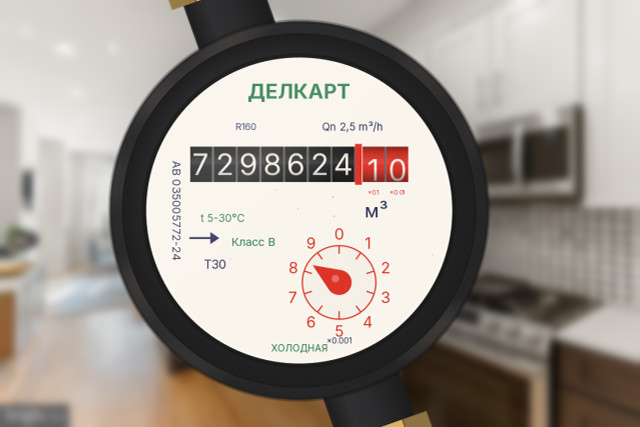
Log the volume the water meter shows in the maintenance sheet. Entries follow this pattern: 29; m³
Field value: 7298624.098; m³
